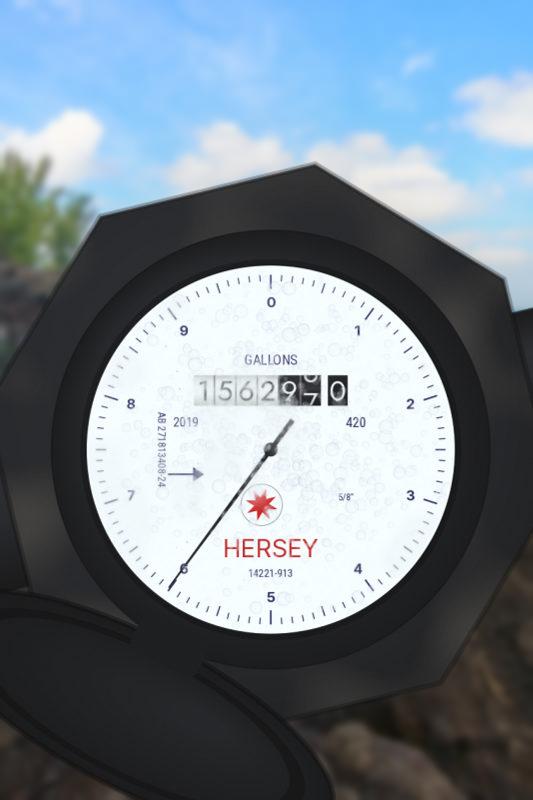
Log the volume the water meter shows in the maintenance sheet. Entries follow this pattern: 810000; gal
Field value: 1562966.0; gal
